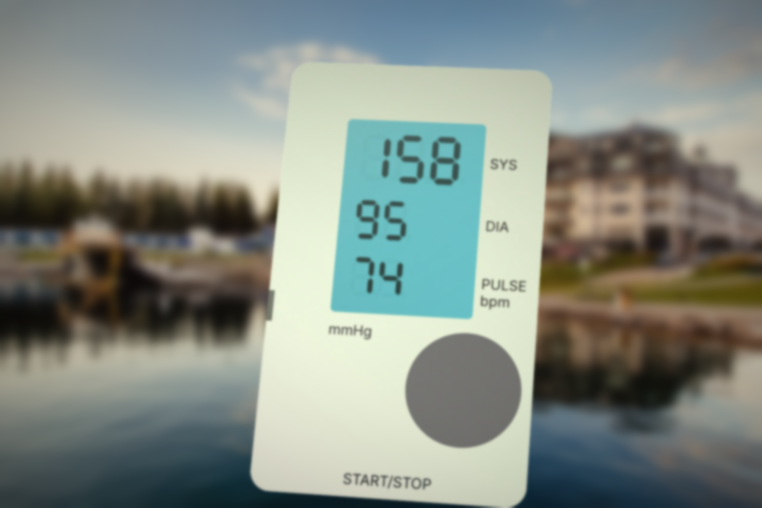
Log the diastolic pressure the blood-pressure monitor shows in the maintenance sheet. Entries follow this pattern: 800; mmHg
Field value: 95; mmHg
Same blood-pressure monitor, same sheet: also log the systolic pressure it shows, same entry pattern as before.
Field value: 158; mmHg
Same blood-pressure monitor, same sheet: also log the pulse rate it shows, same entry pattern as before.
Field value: 74; bpm
